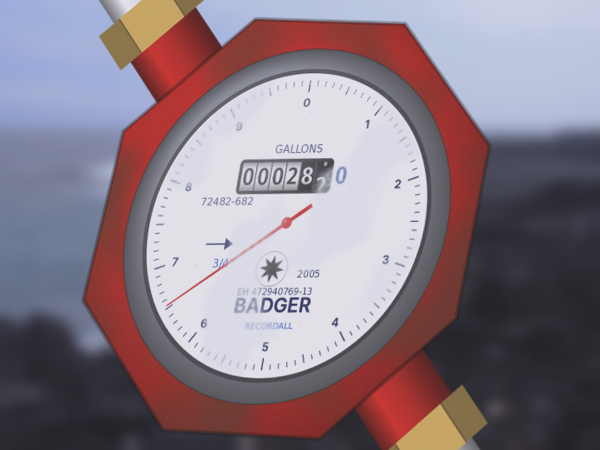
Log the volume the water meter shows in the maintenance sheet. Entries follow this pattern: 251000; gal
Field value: 2816.5; gal
